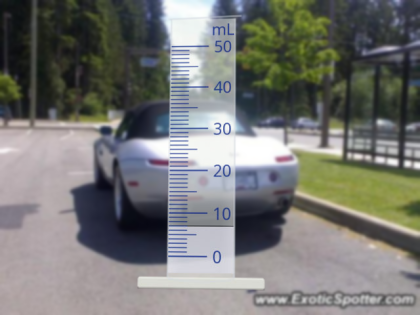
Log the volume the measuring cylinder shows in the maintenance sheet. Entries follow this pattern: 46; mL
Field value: 7; mL
